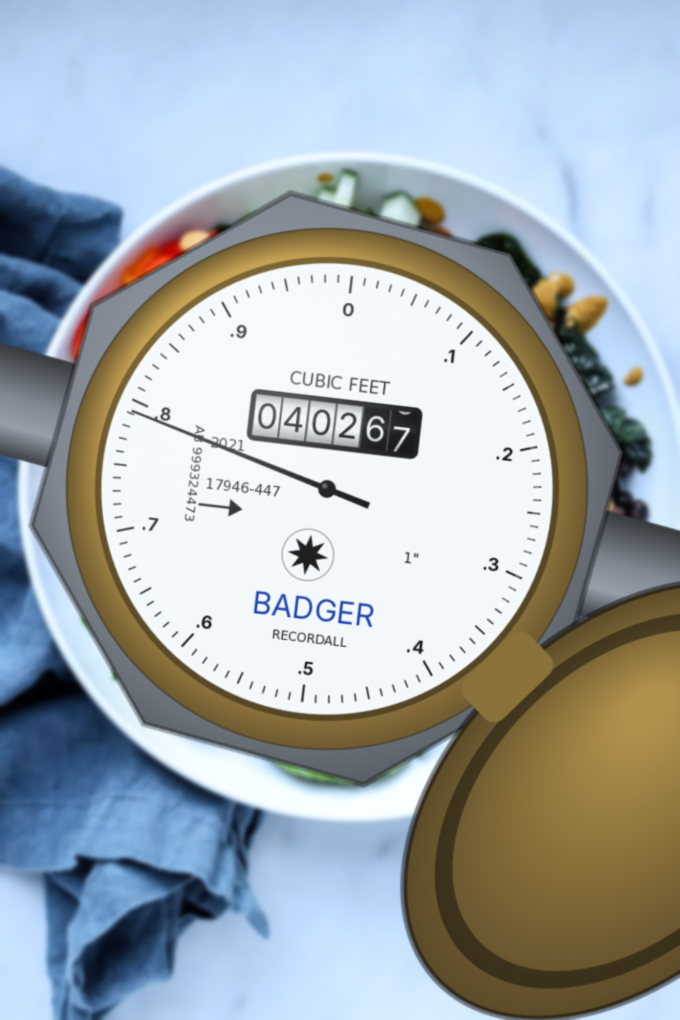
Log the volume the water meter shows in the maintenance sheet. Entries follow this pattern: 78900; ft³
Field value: 40266.79; ft³
